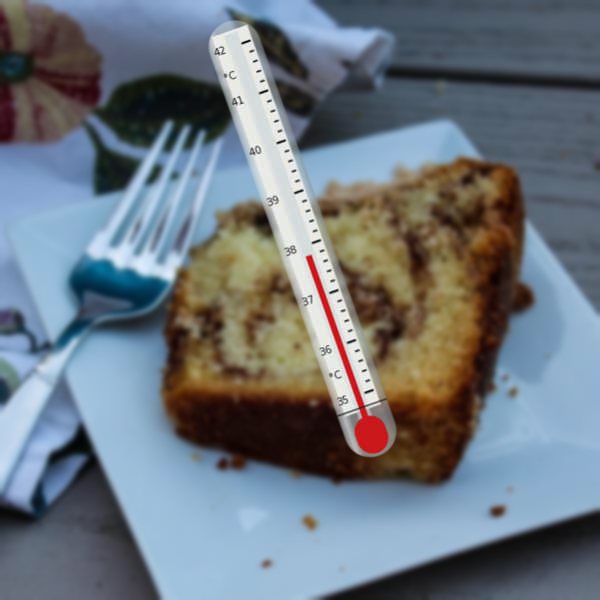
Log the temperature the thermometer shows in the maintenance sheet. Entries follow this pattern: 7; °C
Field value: 37.8; °C
